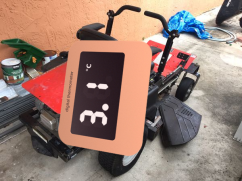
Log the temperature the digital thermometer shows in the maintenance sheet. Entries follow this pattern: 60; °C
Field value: 3.1; °C
